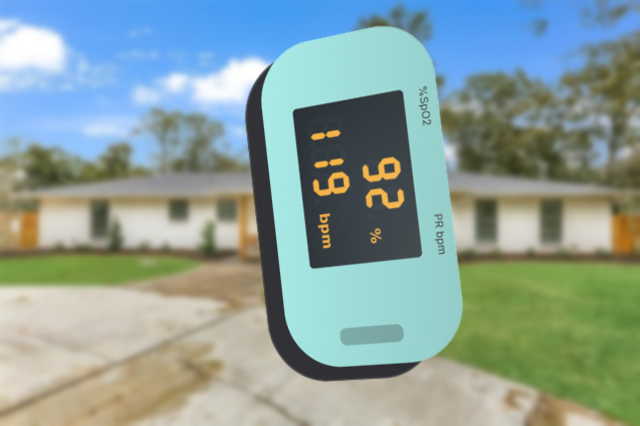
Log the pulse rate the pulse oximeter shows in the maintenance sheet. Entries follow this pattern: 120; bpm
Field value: 119; bpm
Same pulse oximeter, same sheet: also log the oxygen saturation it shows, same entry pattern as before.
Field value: 92; %
